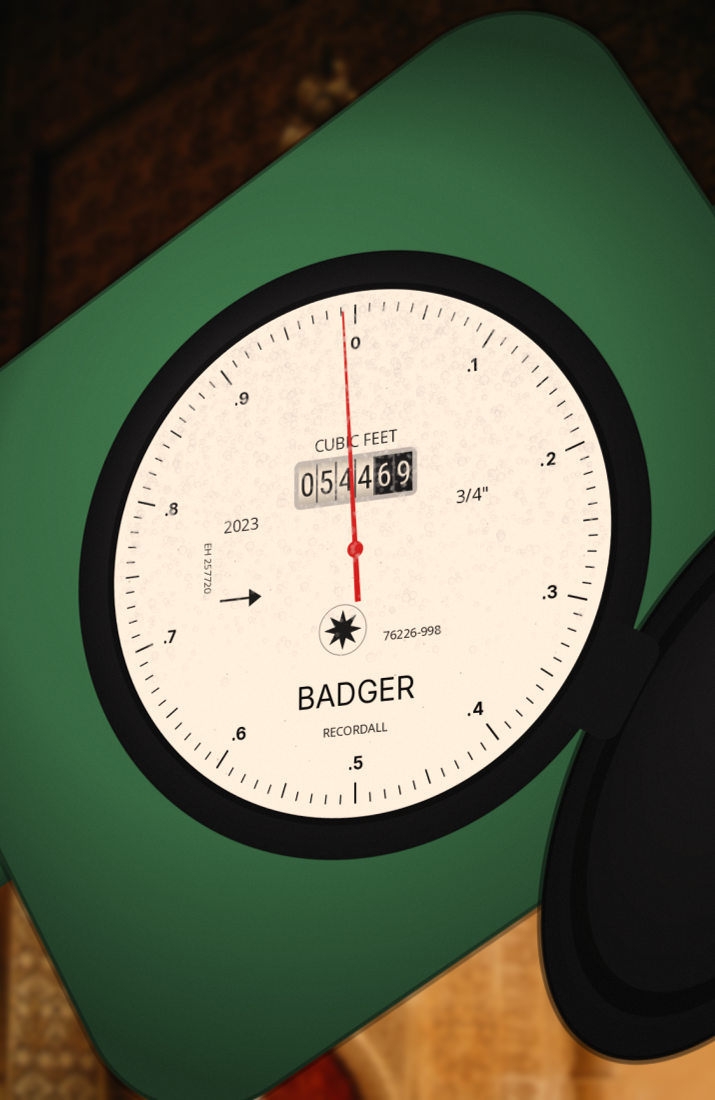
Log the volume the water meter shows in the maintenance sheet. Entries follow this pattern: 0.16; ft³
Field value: 54468.99; ft³
